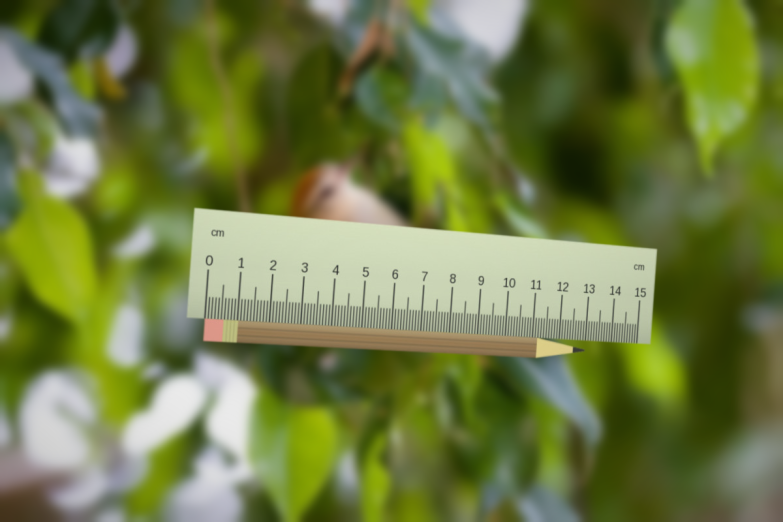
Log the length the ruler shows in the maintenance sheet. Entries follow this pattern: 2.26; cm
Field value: 13; cm
